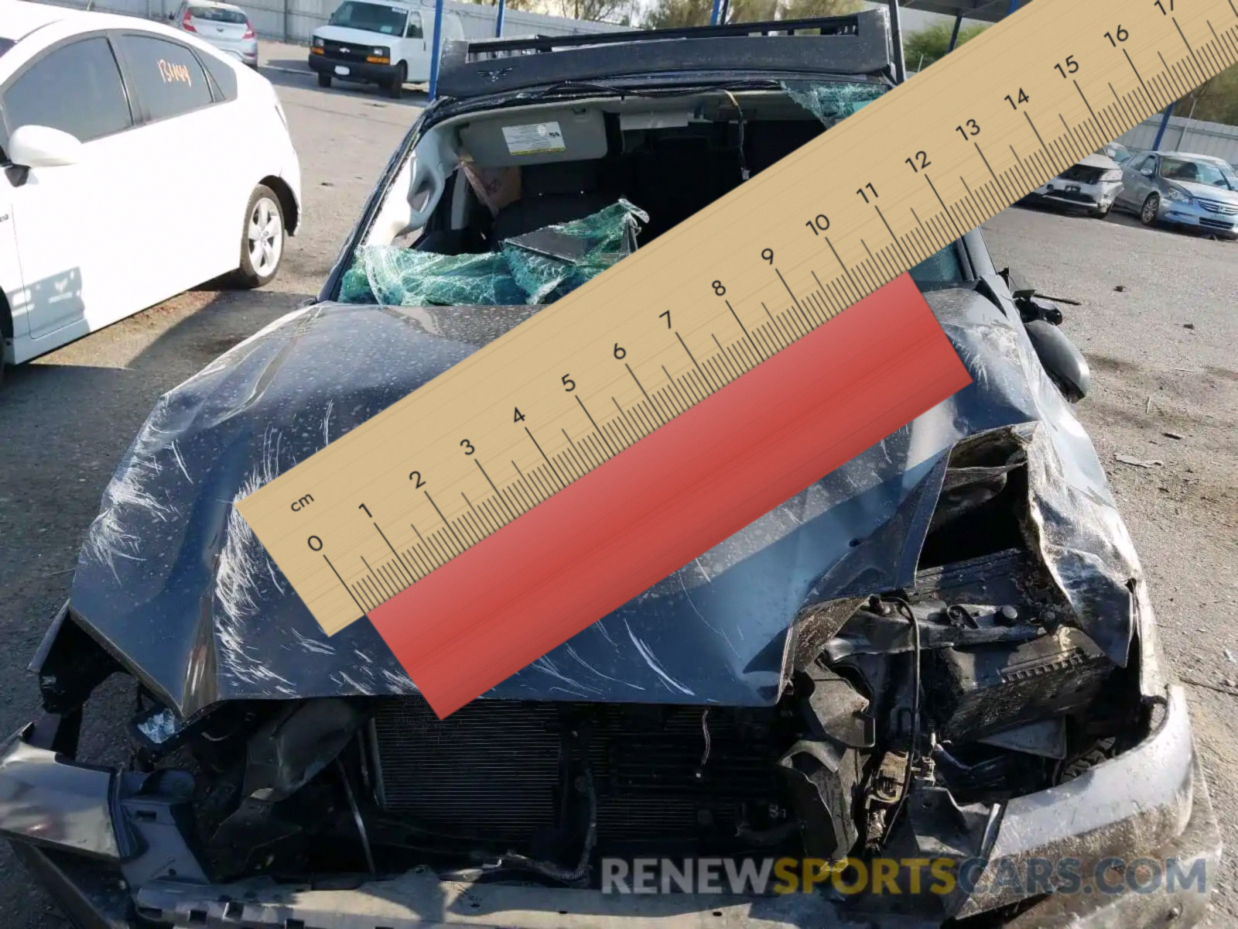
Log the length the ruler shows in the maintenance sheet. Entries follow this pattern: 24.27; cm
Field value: 10.9; cm
